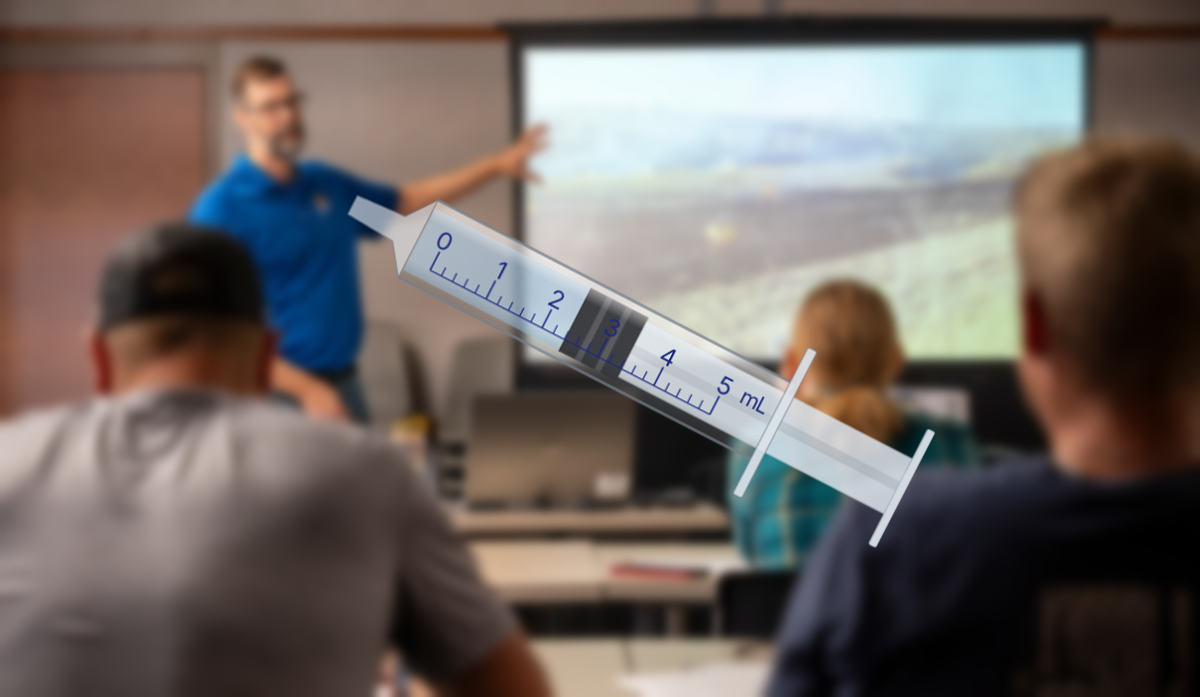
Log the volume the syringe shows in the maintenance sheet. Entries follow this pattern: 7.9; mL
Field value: 2.4; mL
